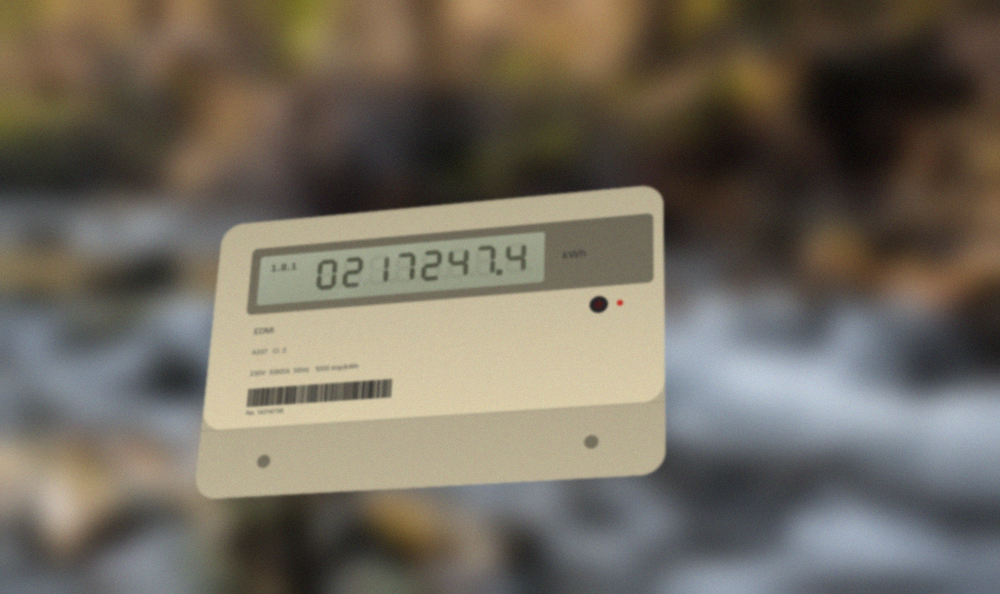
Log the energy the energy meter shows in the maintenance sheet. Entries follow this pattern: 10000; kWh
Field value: 217247.4; kWh
